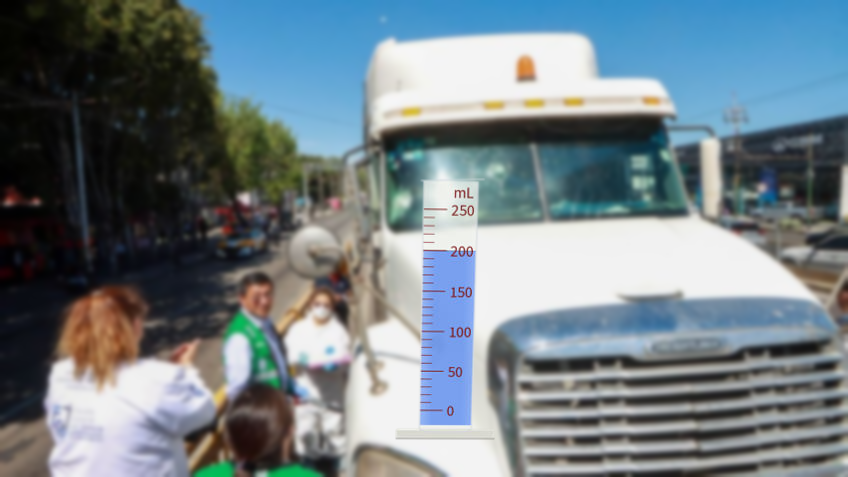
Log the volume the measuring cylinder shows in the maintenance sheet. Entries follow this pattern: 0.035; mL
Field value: 200; mL
